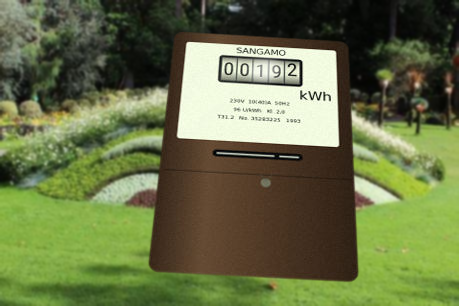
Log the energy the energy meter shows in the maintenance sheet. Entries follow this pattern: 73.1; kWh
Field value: 192; kWh
